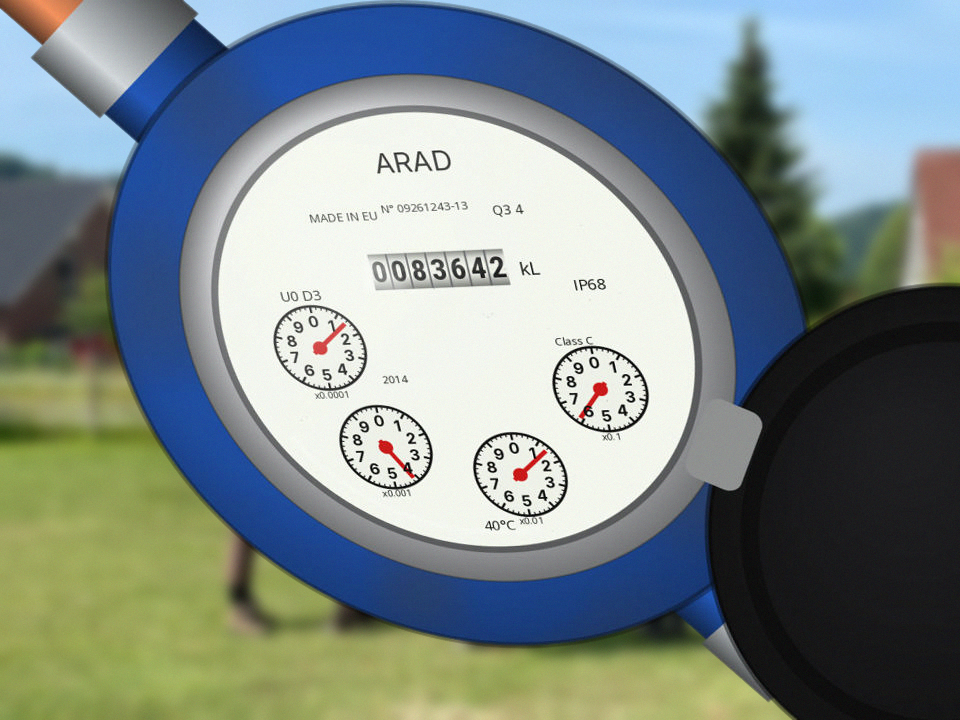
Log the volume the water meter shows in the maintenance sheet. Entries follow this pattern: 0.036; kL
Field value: 83642.6141; kL
